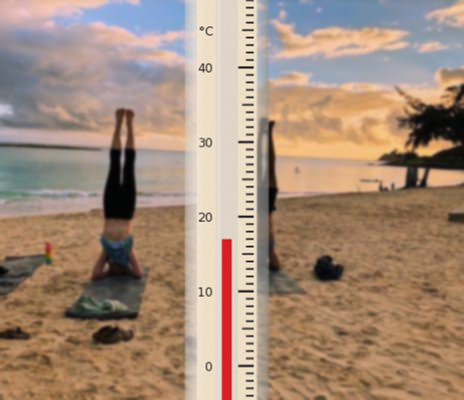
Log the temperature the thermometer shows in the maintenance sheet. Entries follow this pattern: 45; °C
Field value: 17; °C
